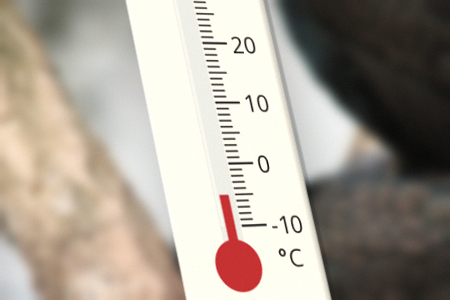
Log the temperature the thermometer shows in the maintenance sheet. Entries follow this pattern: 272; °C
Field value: -5; °C
